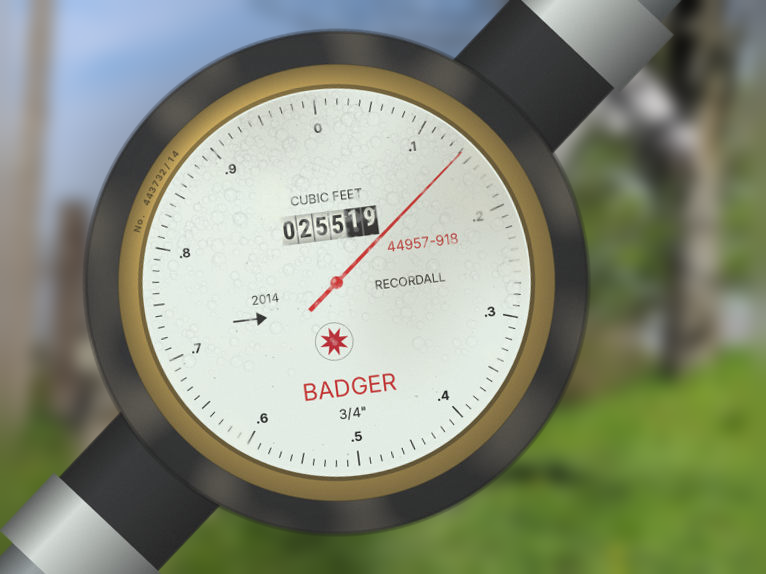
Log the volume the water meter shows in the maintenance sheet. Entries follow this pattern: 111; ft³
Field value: 25519.14; ft³
